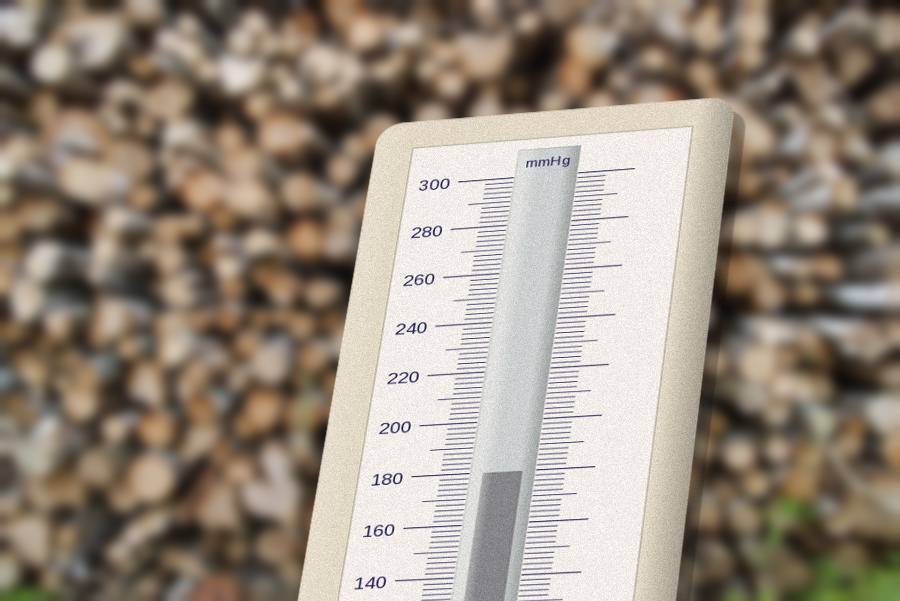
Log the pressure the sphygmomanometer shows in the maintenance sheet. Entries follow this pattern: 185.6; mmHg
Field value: 180; mmHg
